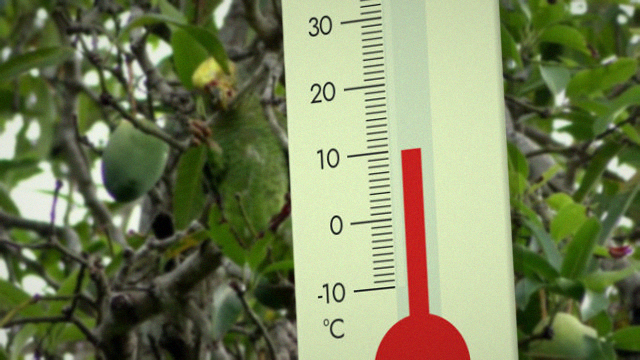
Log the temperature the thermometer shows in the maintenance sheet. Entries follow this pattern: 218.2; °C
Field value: 10; °C
